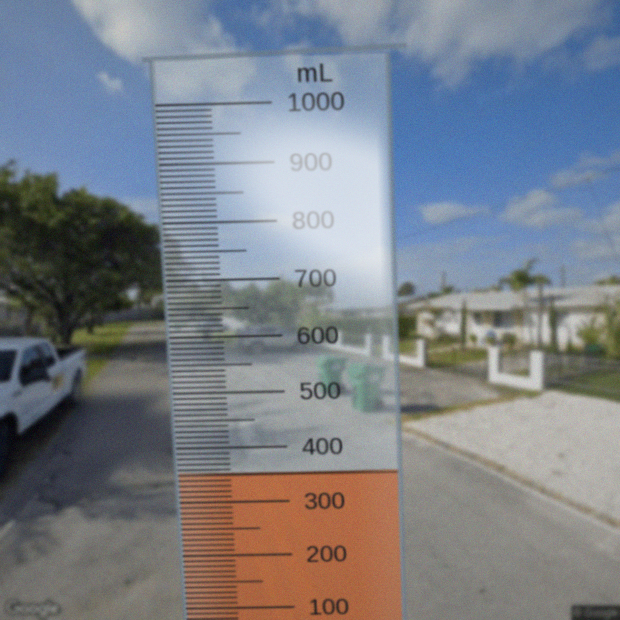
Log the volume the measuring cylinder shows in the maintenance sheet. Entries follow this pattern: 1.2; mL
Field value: 350; mL
